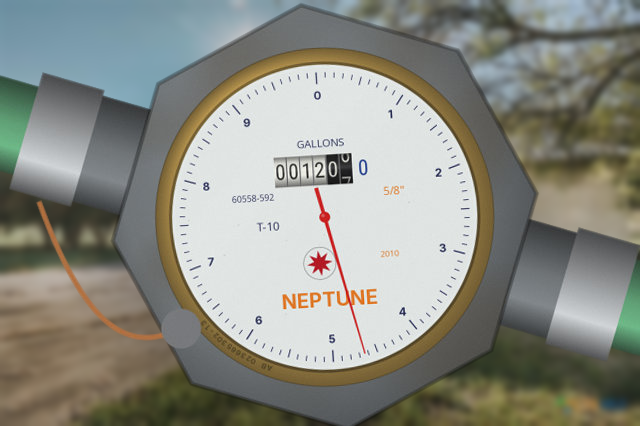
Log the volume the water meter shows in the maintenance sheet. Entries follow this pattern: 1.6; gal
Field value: 12064.6; gal
